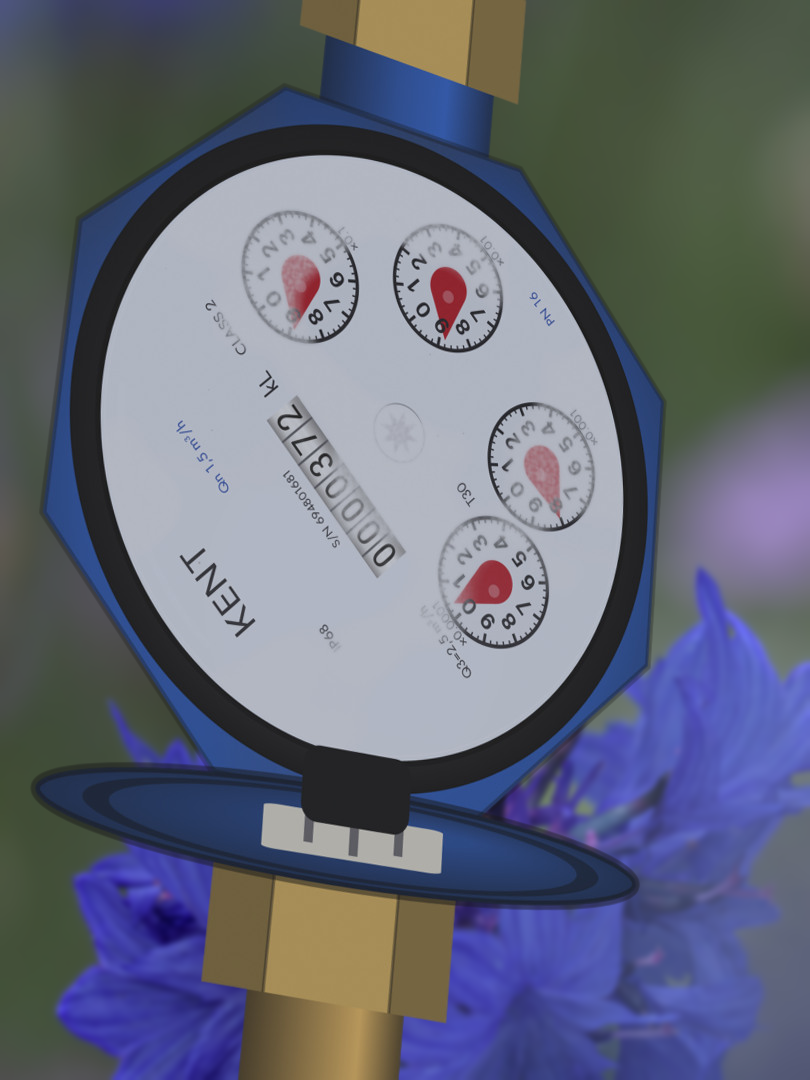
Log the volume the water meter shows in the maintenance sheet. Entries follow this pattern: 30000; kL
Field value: 372.8880; kL
